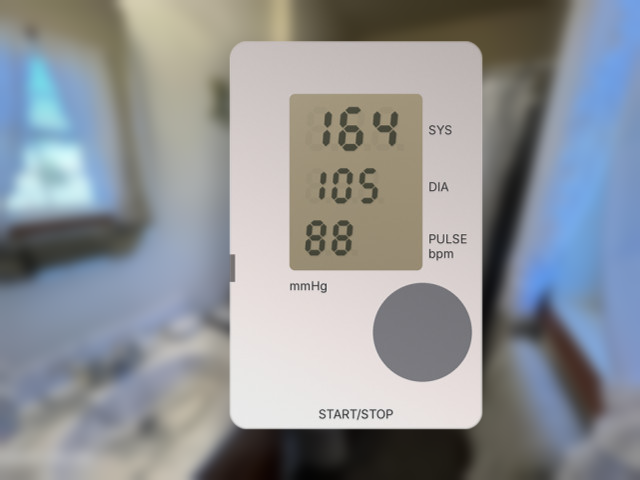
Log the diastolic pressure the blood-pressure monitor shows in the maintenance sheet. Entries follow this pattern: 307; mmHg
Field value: 105; mmHg
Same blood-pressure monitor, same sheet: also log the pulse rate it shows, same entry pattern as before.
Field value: 88; bpm
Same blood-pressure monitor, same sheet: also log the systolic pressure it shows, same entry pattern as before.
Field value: 164; mmHg
